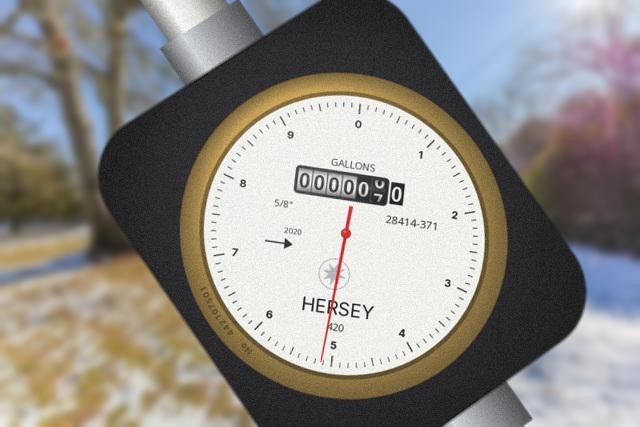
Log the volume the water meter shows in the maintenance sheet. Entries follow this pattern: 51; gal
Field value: 65.1; gal
